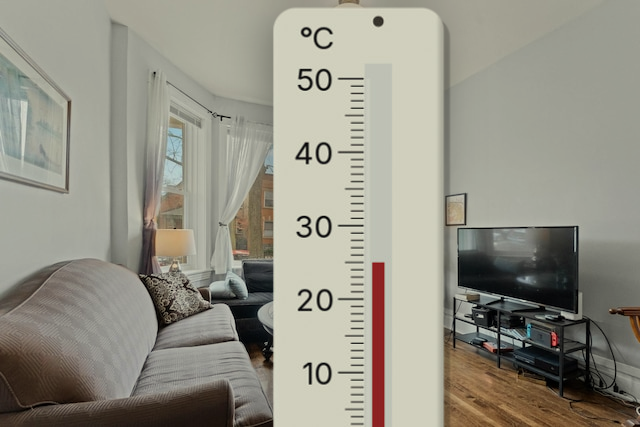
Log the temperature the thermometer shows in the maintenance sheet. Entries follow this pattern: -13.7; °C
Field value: 25; °C
